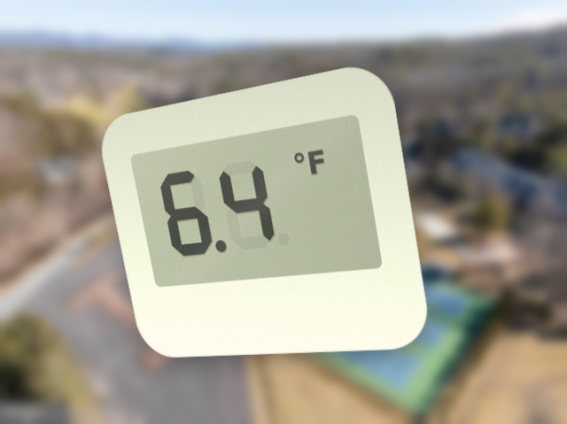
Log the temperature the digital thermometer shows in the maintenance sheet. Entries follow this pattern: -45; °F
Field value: 6.4; °F
